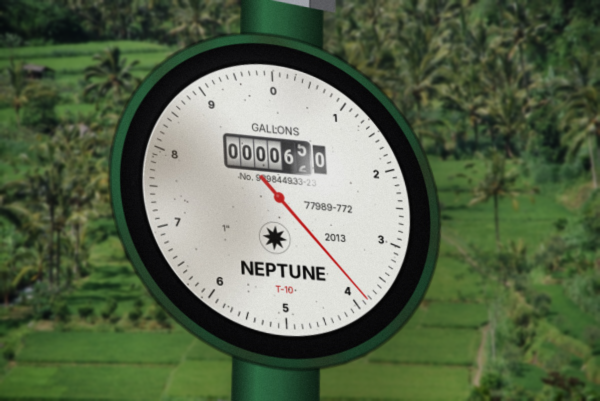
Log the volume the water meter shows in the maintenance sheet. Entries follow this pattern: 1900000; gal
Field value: 653.8; gal
